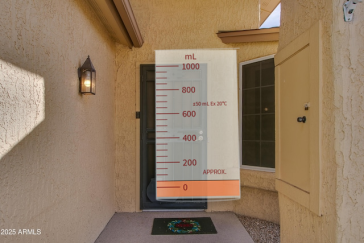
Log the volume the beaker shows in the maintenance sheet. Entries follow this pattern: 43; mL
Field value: 50; mL
